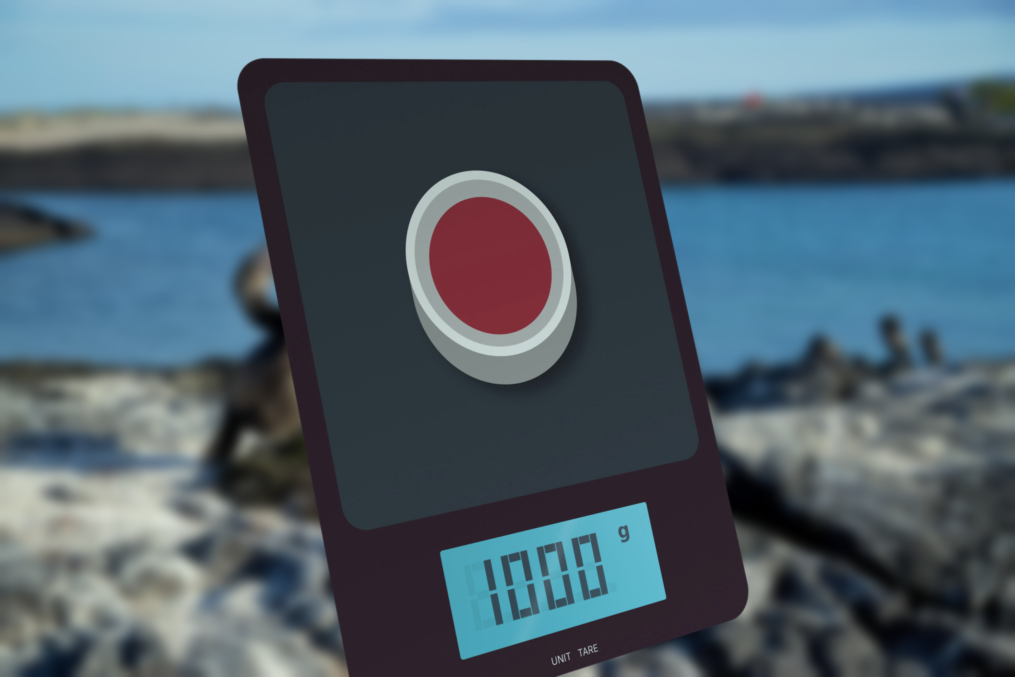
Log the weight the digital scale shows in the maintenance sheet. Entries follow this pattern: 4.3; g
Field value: 1000; g
